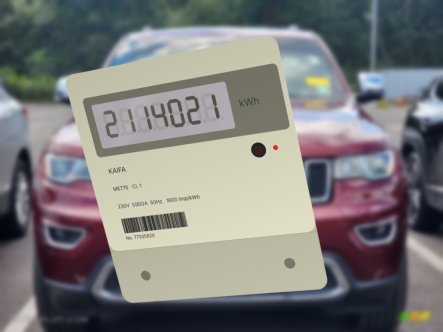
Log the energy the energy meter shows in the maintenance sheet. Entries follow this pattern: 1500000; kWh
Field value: 2114021; kWh
